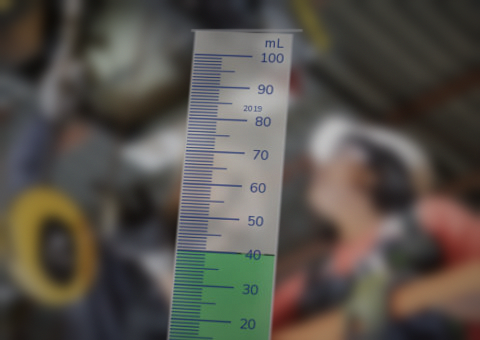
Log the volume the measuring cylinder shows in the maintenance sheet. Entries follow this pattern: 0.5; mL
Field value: 40; mL
